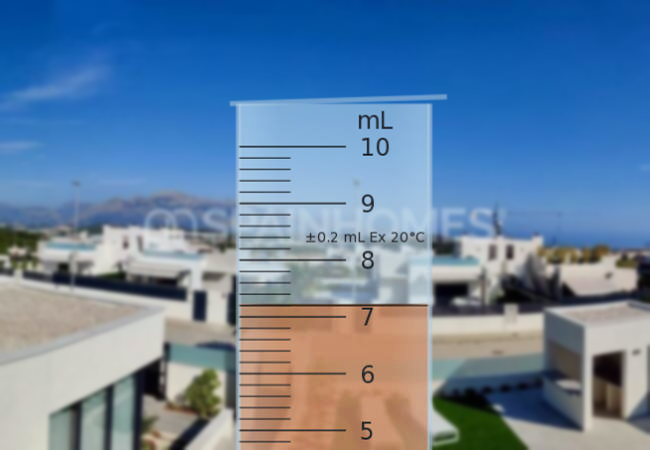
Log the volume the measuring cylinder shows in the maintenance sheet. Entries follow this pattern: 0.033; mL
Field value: 7.2; mL
